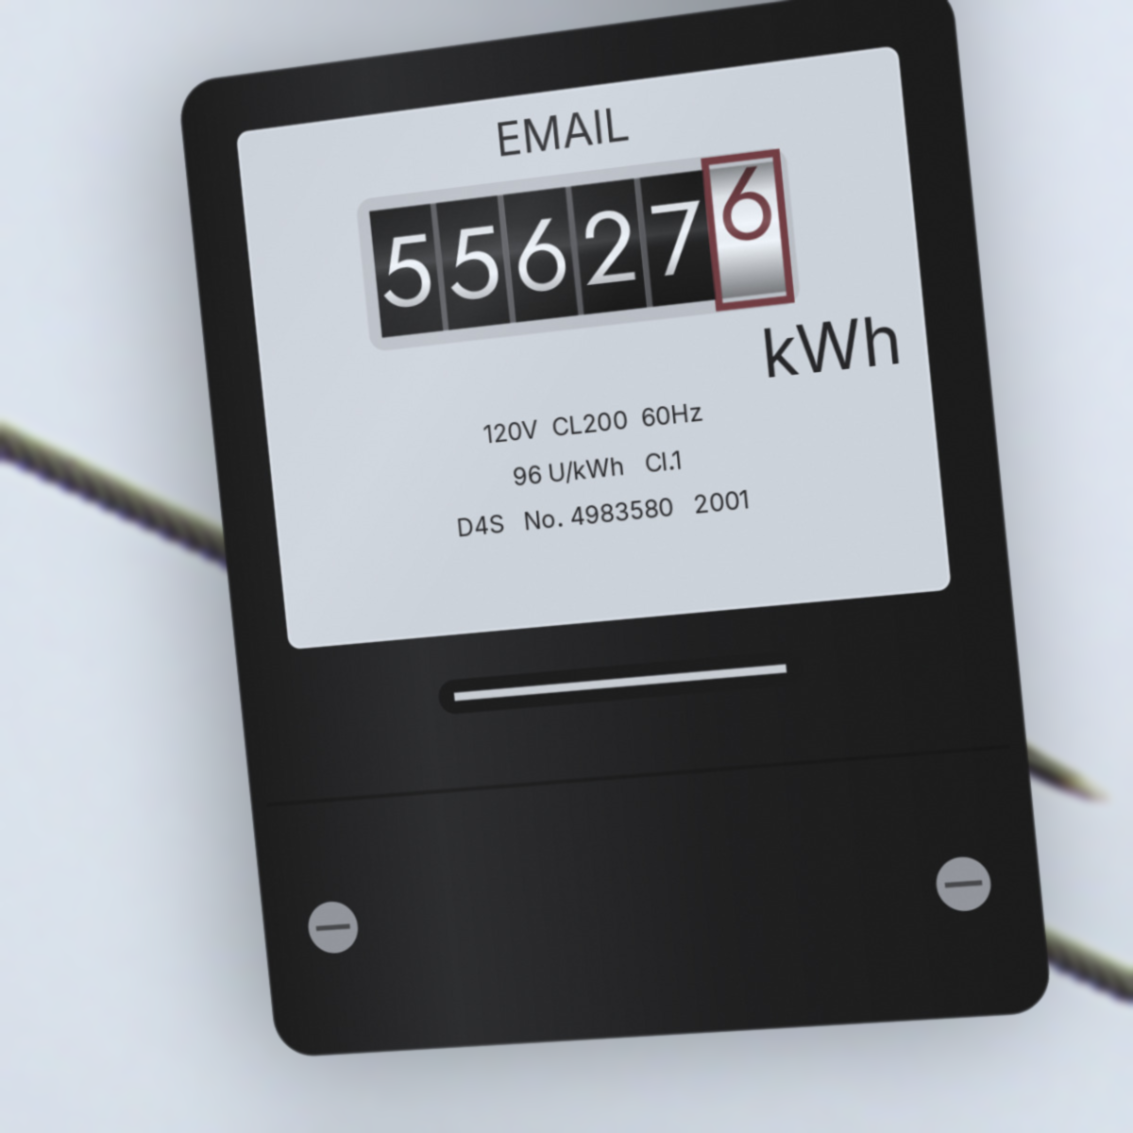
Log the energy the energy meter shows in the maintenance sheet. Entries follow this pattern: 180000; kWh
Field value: 55627.6; kWh
